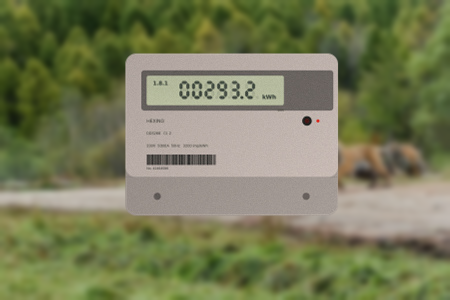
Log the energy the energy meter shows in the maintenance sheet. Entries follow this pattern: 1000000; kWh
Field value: 293.2; kWh
